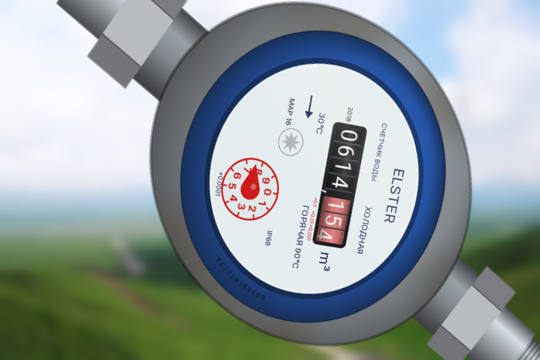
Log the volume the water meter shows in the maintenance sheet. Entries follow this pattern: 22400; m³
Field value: 614.1537; m³
